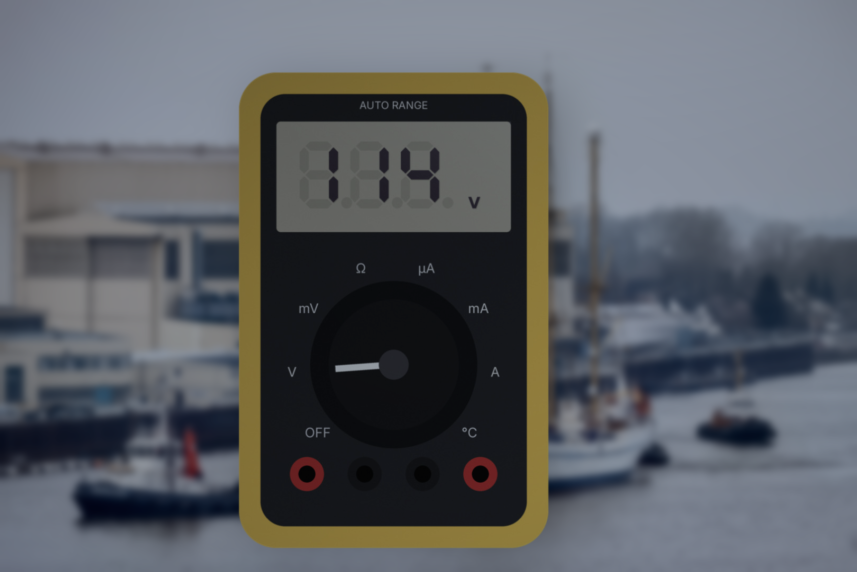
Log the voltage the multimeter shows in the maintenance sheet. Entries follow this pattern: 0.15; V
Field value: 114; V
